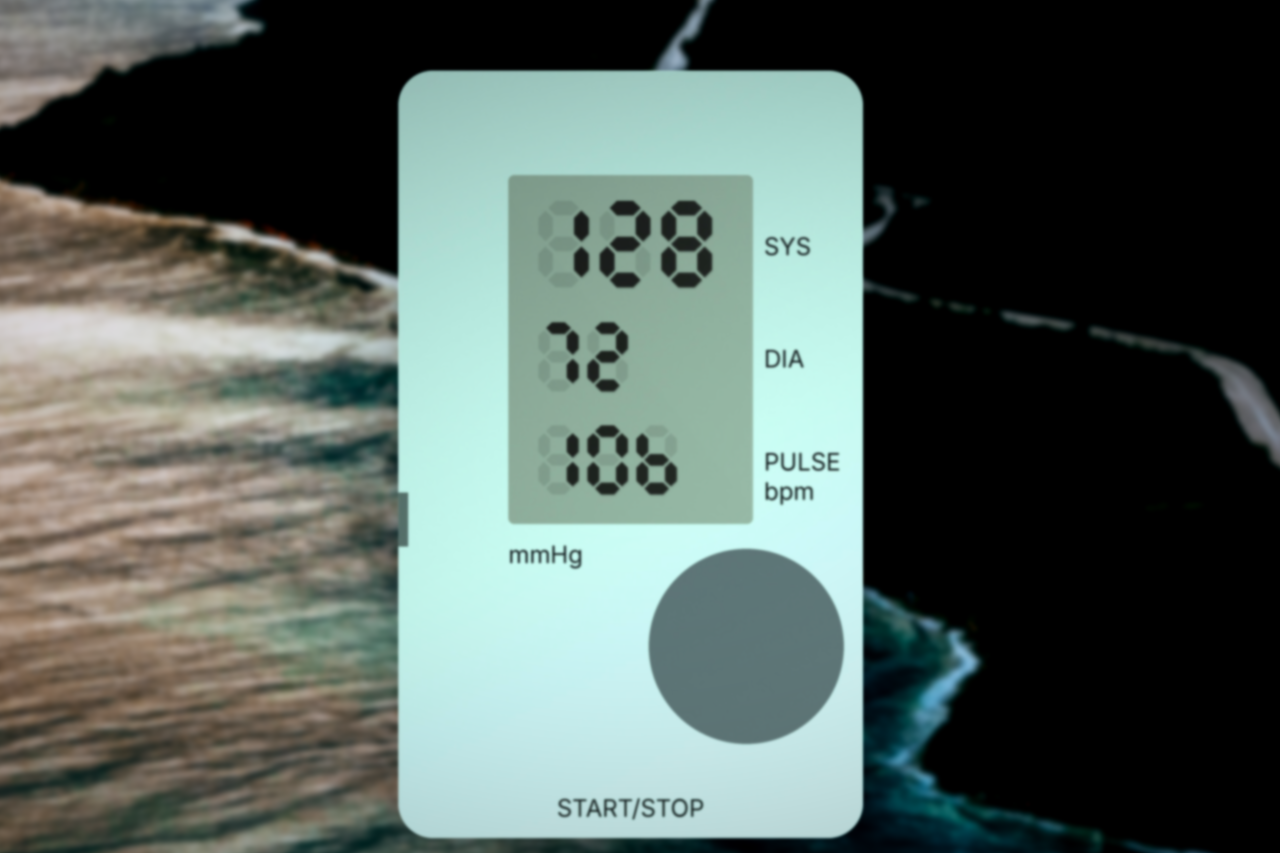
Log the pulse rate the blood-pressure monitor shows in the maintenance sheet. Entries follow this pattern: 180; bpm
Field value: 106; bpm
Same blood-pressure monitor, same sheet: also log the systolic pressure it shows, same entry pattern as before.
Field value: 128; mmHg
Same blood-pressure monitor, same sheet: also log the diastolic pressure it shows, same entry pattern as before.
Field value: 72; mmHg
